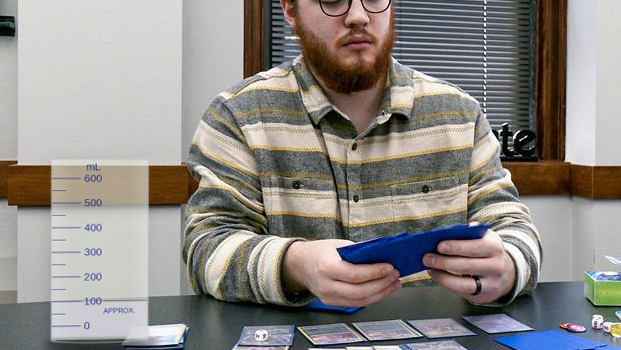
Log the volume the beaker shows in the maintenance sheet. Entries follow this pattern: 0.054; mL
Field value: 100; mL
